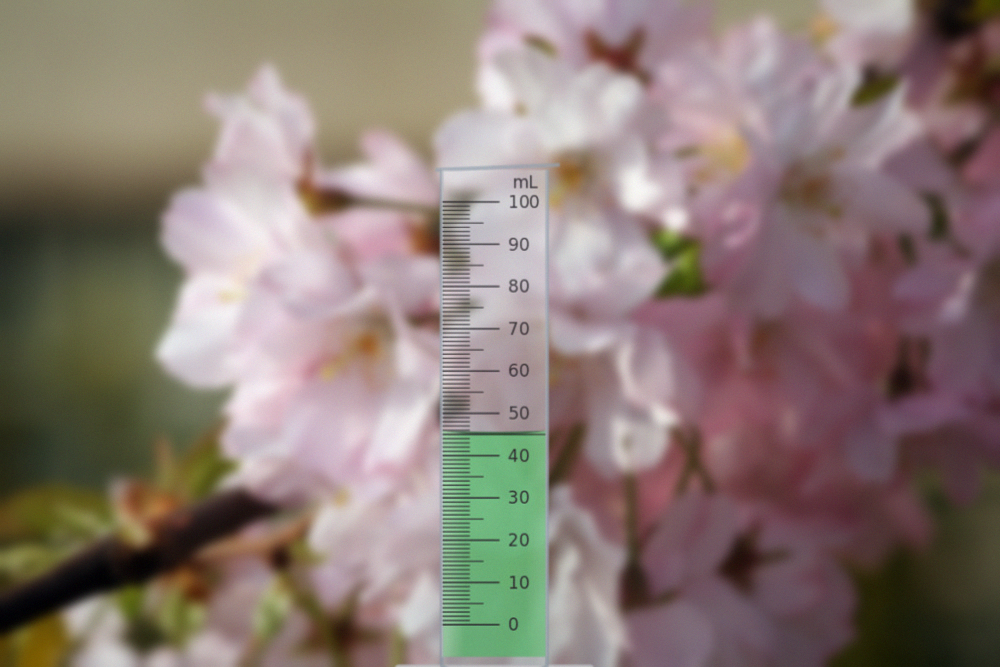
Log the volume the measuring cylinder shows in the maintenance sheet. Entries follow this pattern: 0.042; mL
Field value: 45; mL
